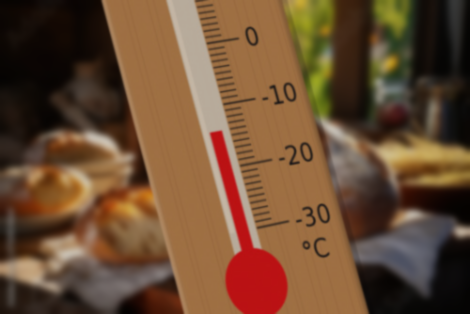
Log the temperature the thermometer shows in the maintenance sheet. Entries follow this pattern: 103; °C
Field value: -14; °C
